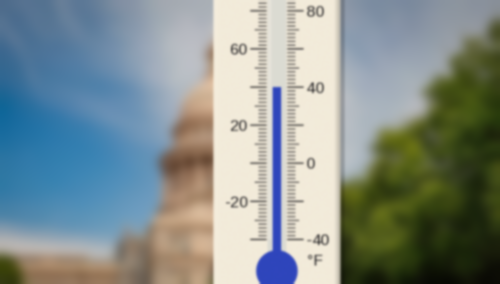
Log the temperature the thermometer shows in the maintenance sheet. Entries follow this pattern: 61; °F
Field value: 40; °F
